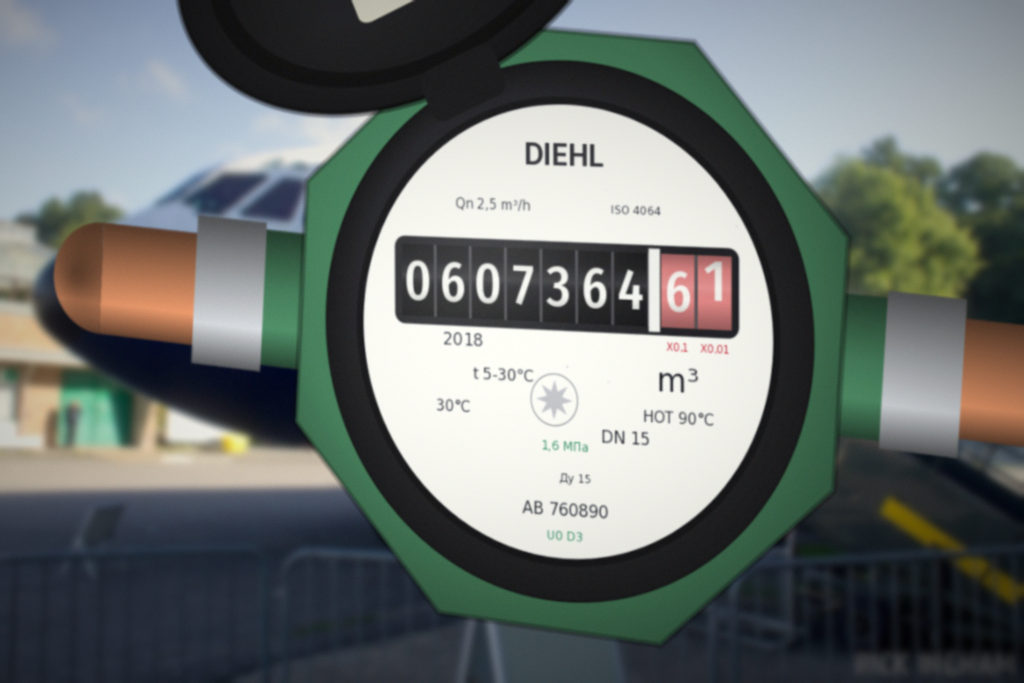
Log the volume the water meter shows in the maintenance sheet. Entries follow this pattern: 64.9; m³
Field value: 607364.61; m³
